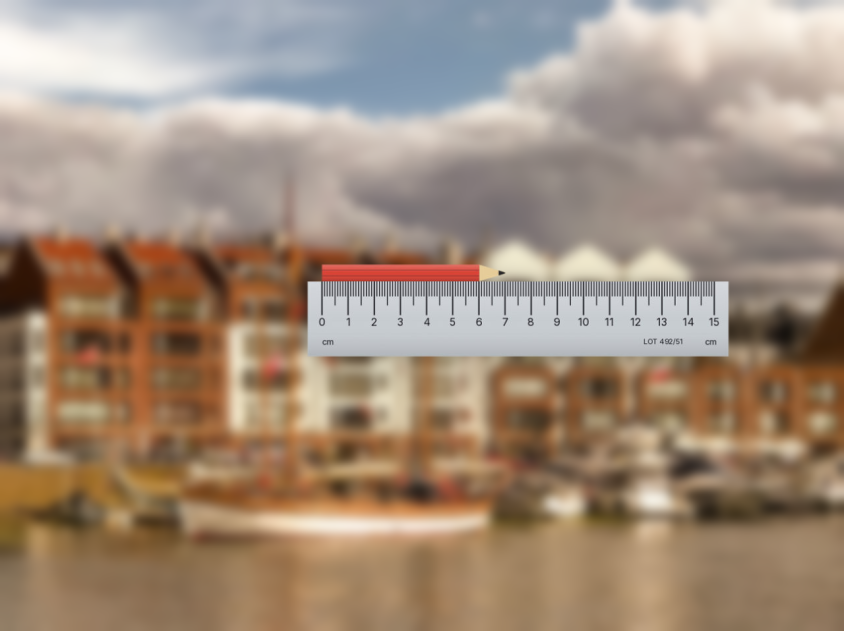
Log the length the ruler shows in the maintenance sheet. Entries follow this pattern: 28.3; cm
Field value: 7; cm
